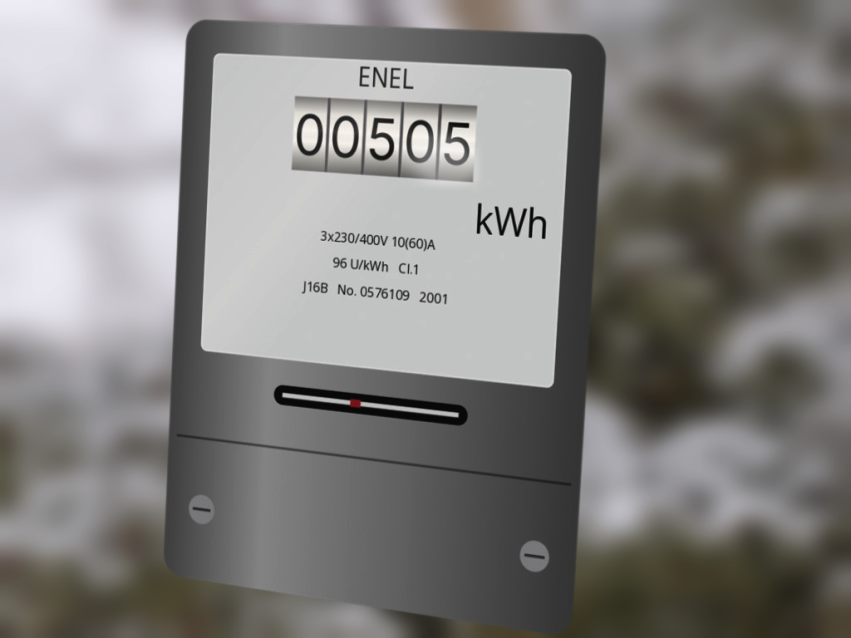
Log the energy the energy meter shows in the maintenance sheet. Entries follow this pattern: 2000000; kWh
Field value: 505; kWh
